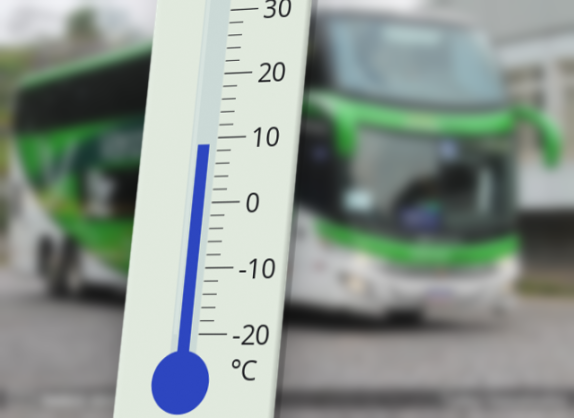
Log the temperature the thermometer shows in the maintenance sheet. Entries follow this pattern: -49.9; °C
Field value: 9; °C
